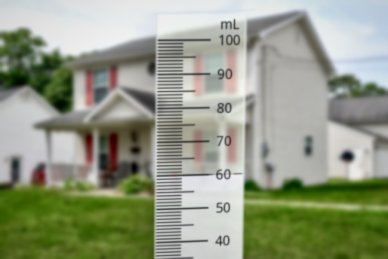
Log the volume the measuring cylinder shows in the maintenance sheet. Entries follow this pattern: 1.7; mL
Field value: 60; mL
